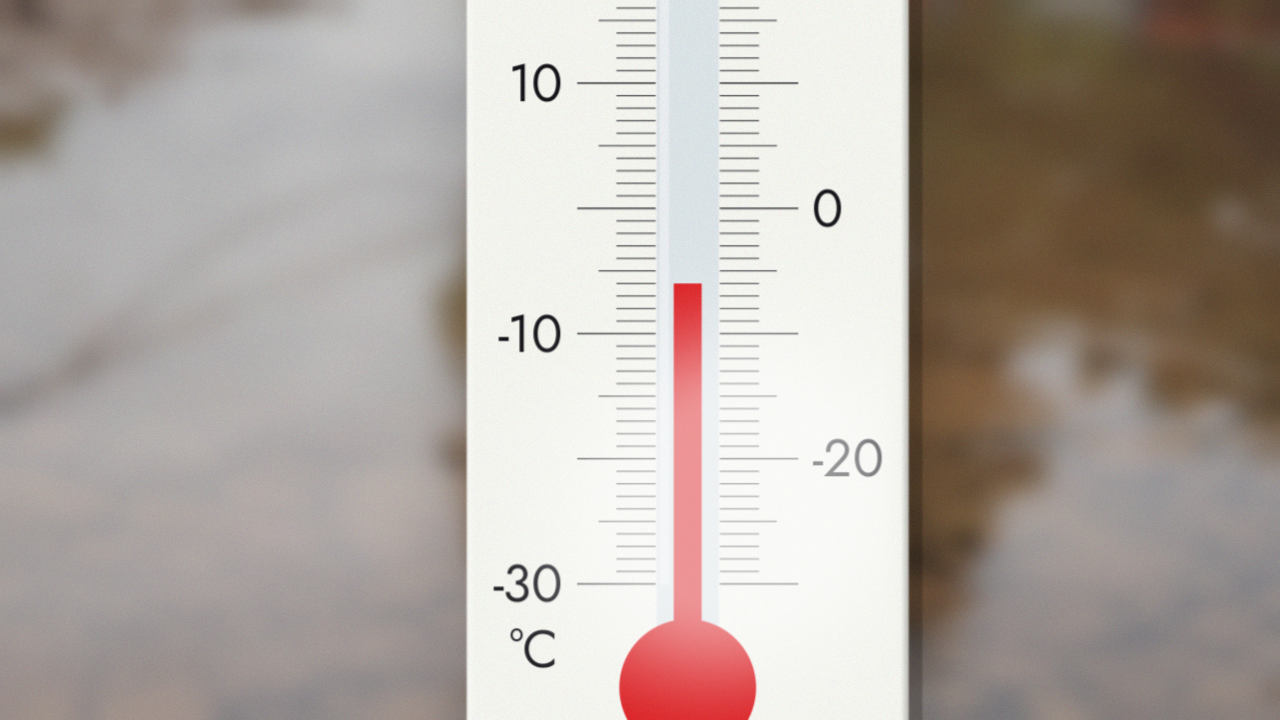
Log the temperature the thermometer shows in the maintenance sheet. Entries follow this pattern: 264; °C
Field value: -6; °C
